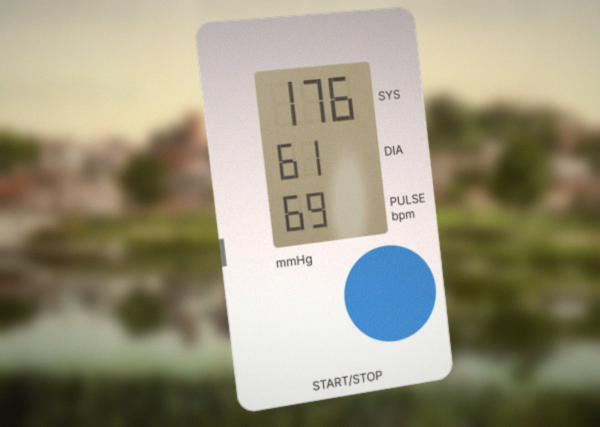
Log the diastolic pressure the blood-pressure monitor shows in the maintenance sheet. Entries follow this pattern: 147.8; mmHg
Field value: 61; mmHg
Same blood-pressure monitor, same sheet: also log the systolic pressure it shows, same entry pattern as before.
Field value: 176; mmHg
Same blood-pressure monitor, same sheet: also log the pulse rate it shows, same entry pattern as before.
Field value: 69; bpm
